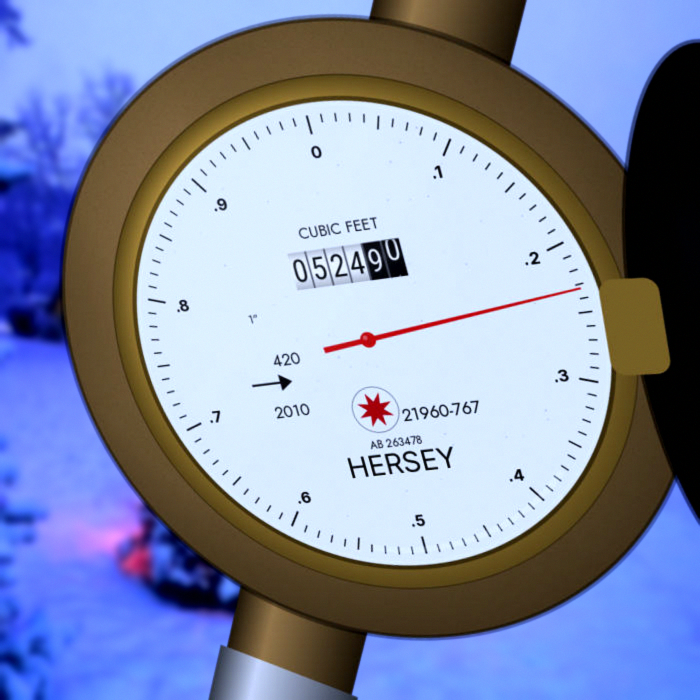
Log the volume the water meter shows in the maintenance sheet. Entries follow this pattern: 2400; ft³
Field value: 52490.23; ft³
